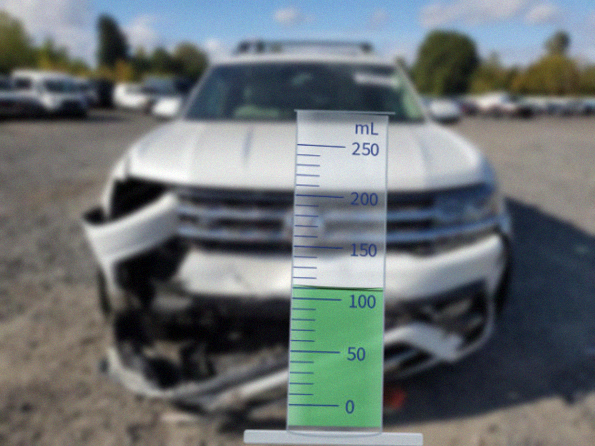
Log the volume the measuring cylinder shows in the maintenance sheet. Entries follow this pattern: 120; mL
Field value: 110; mL
